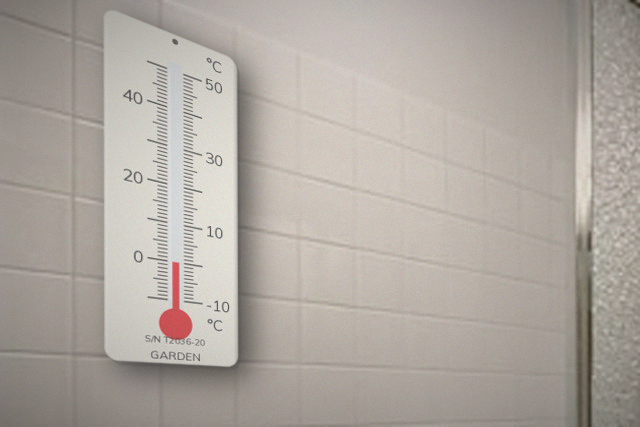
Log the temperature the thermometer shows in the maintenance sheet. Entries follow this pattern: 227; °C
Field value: 0; °C
